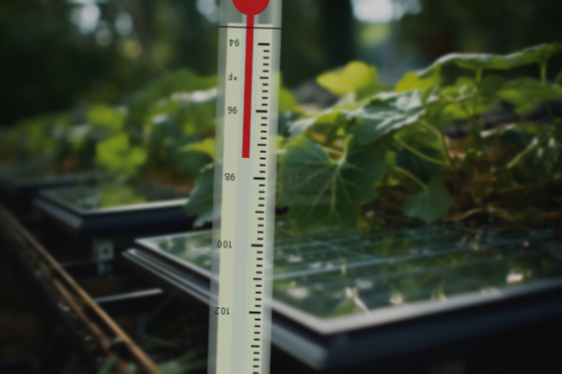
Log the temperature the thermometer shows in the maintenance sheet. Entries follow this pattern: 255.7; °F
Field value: 97.4; °F
